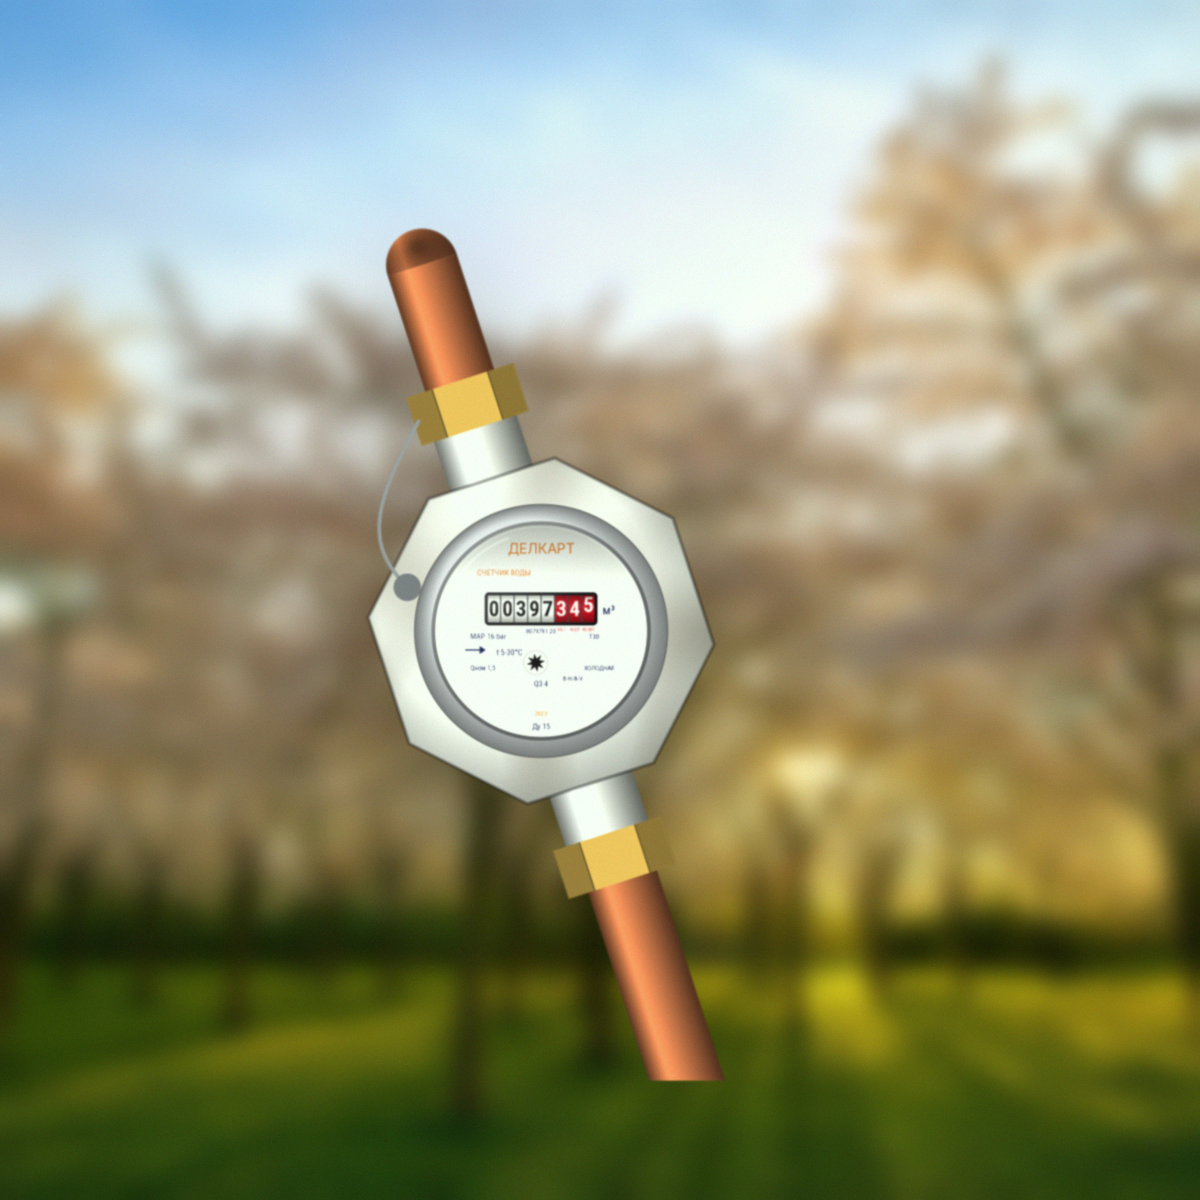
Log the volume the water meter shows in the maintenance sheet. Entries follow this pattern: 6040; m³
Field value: 397.345; m³
